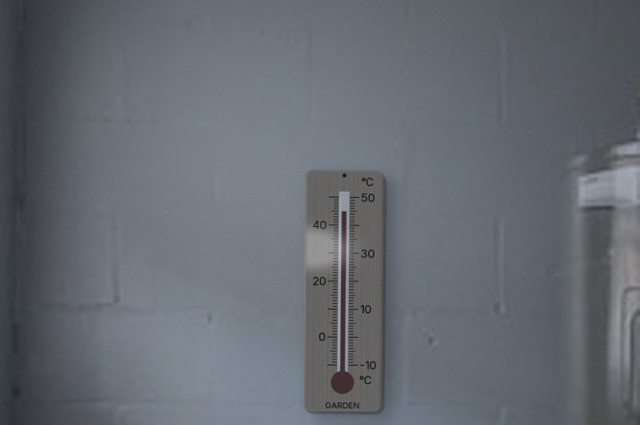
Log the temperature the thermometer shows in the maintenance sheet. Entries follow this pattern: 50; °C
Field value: 45; °C
